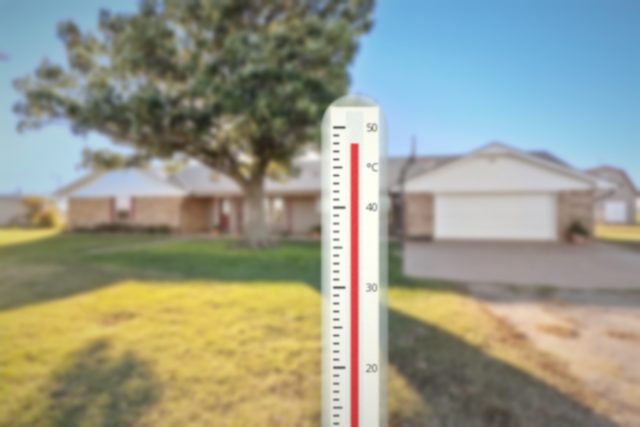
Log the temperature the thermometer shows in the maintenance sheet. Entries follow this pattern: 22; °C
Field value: 48; °C
